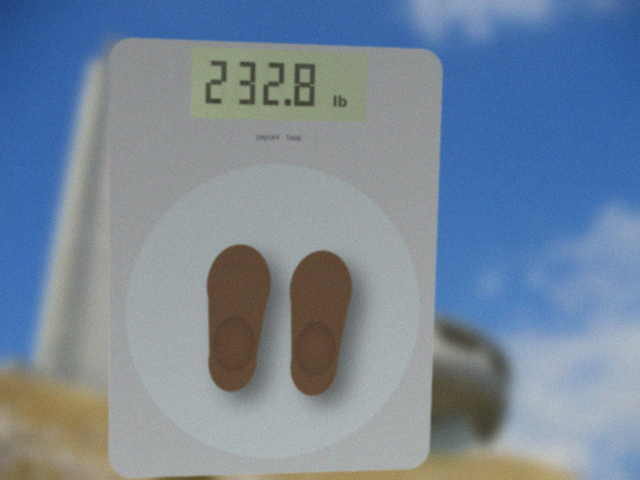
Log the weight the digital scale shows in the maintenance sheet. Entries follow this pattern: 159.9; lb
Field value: 232.8; lb
